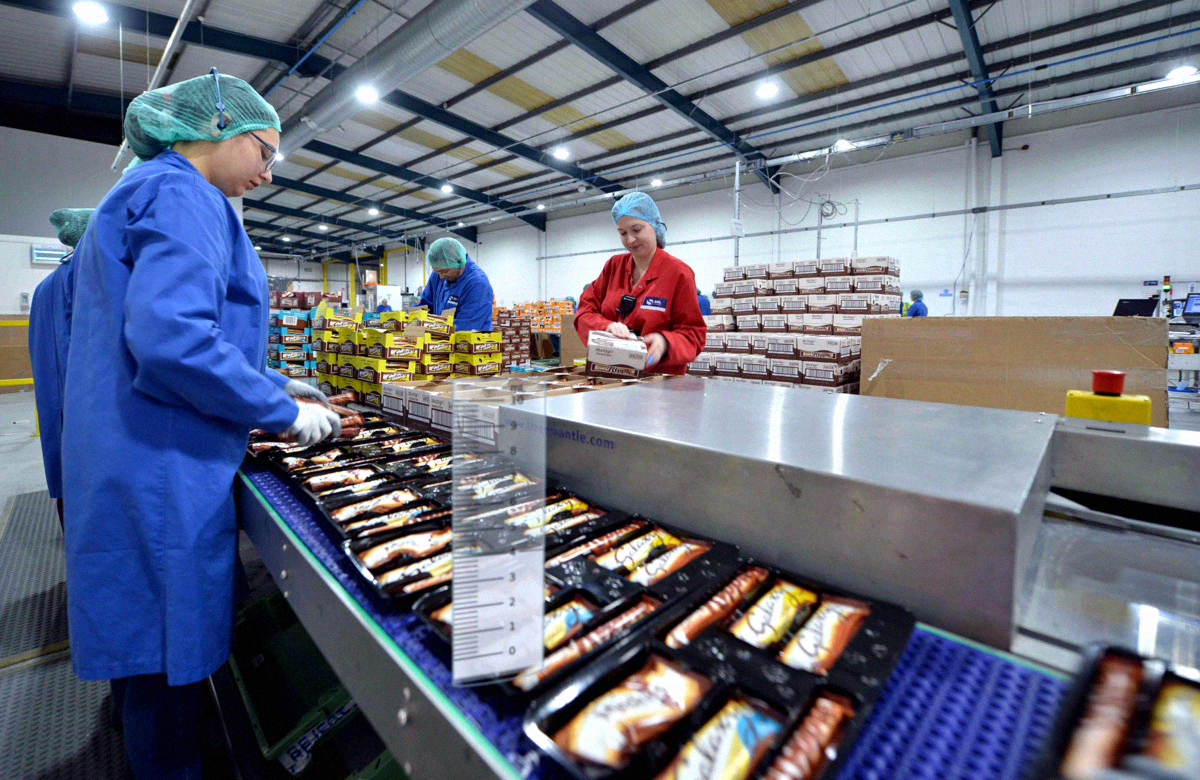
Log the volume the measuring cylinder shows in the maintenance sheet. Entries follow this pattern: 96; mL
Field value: 4; mL
